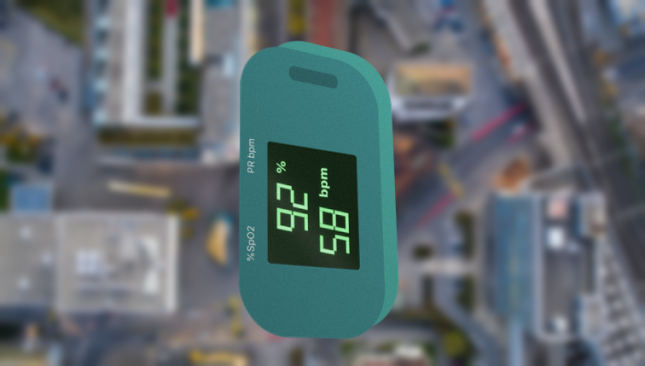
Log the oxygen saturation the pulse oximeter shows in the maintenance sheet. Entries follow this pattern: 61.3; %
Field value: 92; %
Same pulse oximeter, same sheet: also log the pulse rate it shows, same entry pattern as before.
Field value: 58; bpm
